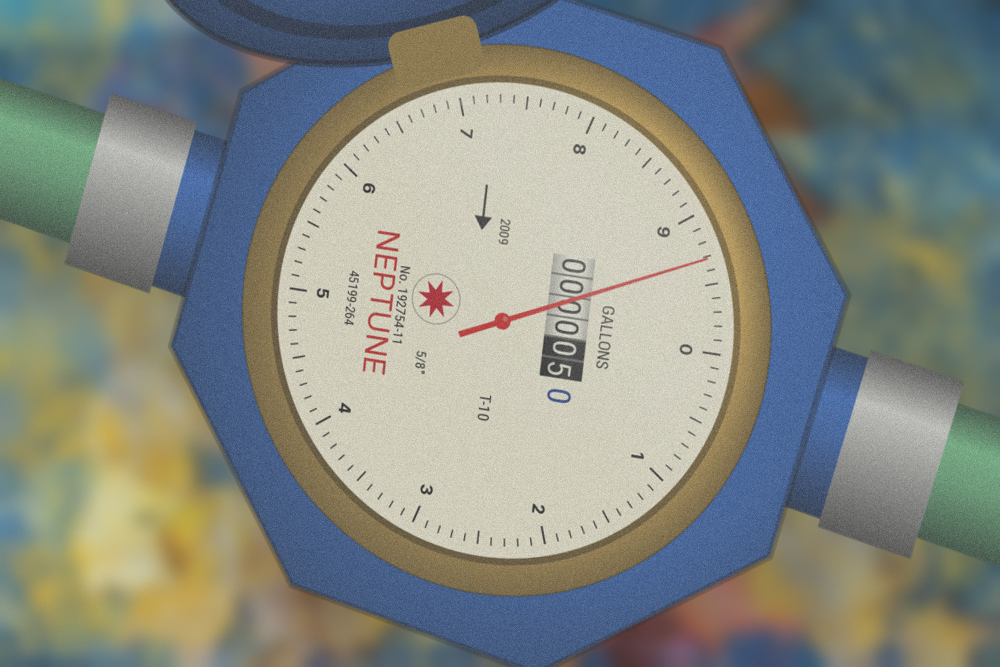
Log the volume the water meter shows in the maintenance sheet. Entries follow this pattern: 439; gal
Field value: 49.3; gal
